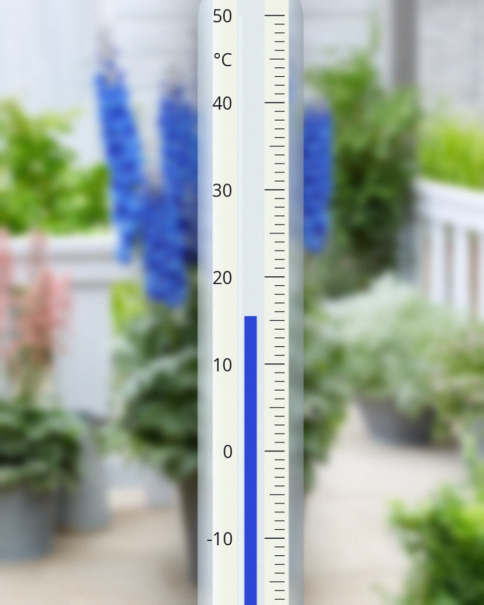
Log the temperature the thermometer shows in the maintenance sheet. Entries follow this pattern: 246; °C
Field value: 15.5; °C
